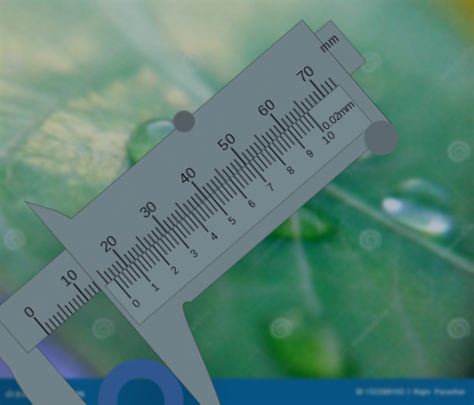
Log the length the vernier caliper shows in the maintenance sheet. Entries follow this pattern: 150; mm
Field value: 16.5; mm
